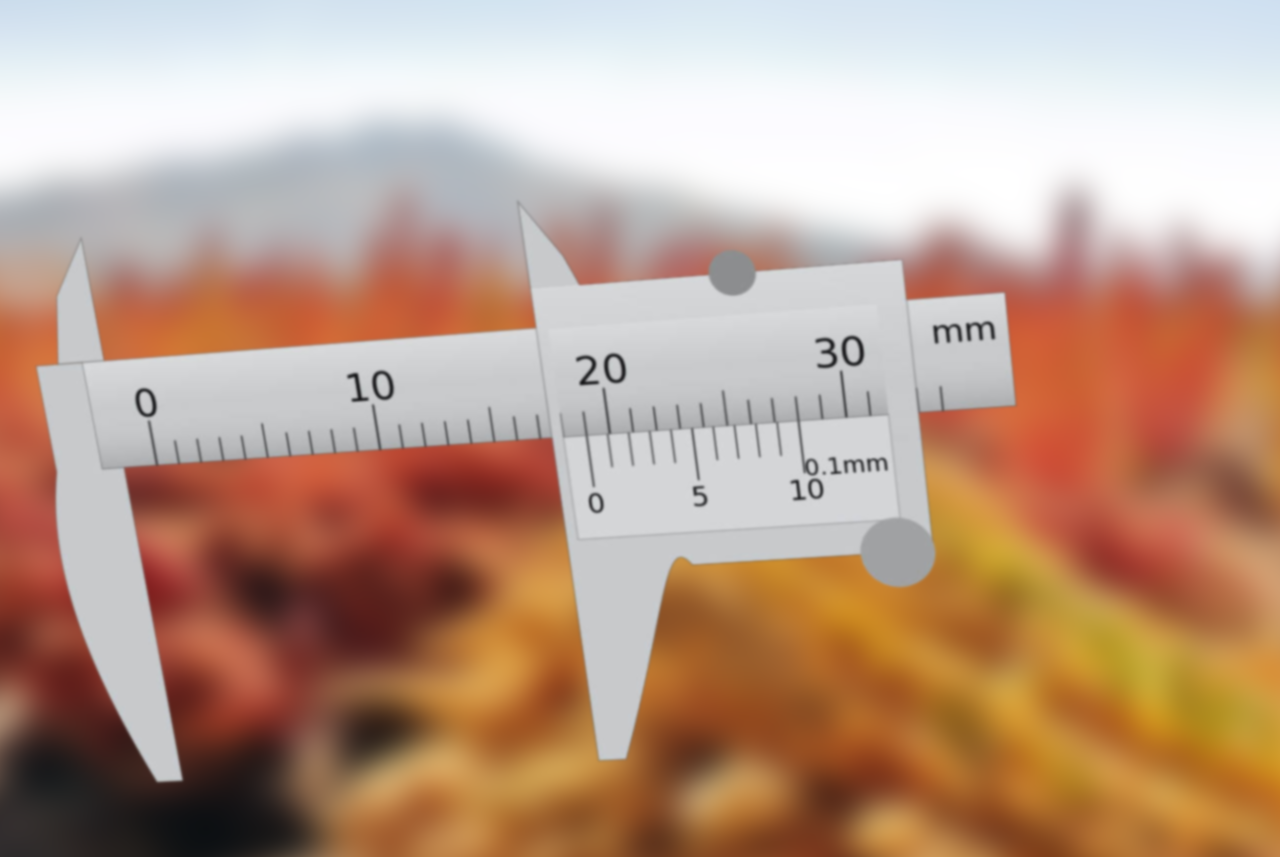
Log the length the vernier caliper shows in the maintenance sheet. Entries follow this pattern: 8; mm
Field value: 19.0; mm
